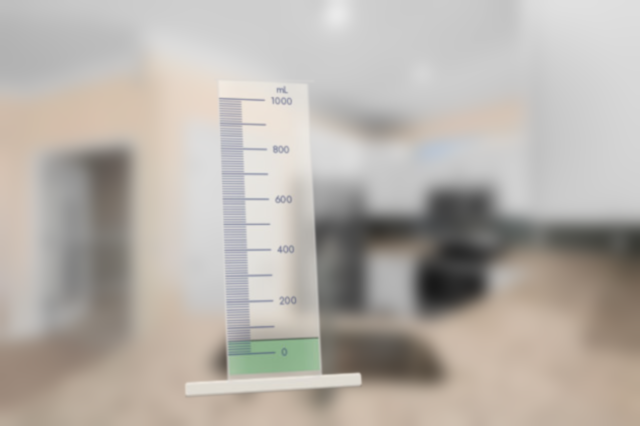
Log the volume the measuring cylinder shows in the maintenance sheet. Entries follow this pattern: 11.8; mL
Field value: 50; mL
